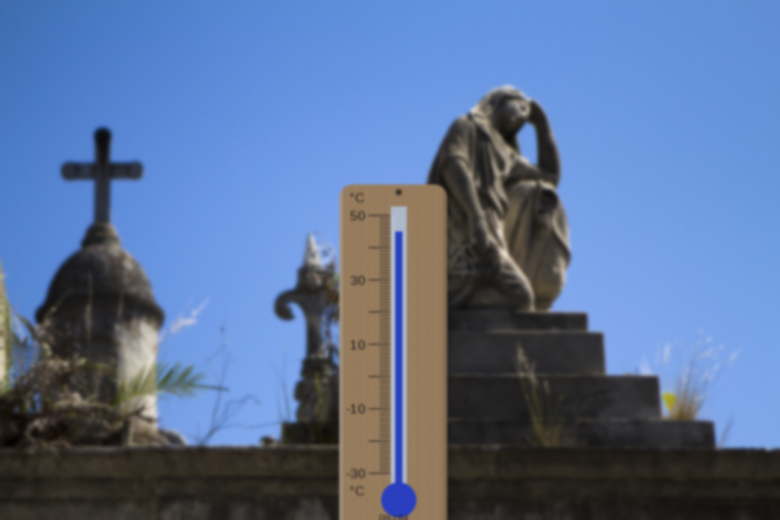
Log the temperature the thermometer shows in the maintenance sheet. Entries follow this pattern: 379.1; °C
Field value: 45; °C
